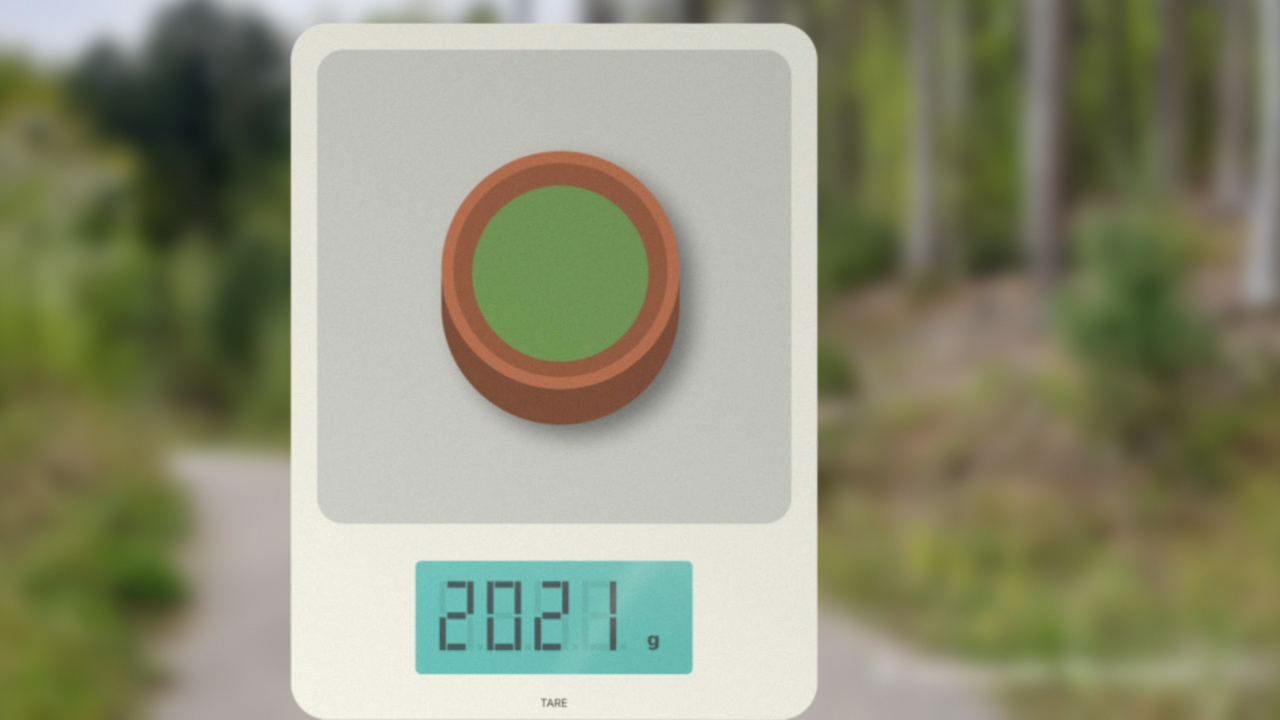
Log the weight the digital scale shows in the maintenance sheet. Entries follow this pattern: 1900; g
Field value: 2021; g
